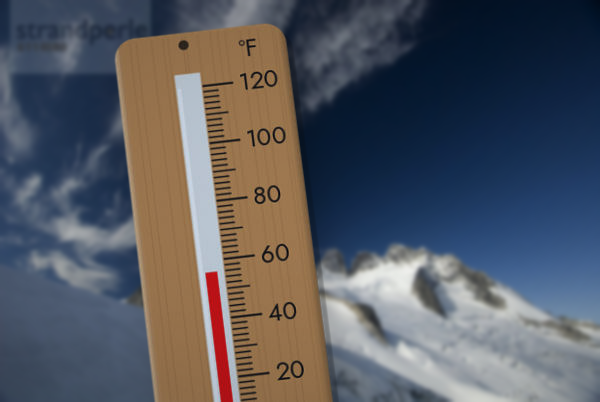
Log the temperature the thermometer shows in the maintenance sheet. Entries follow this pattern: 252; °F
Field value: 56; °F
